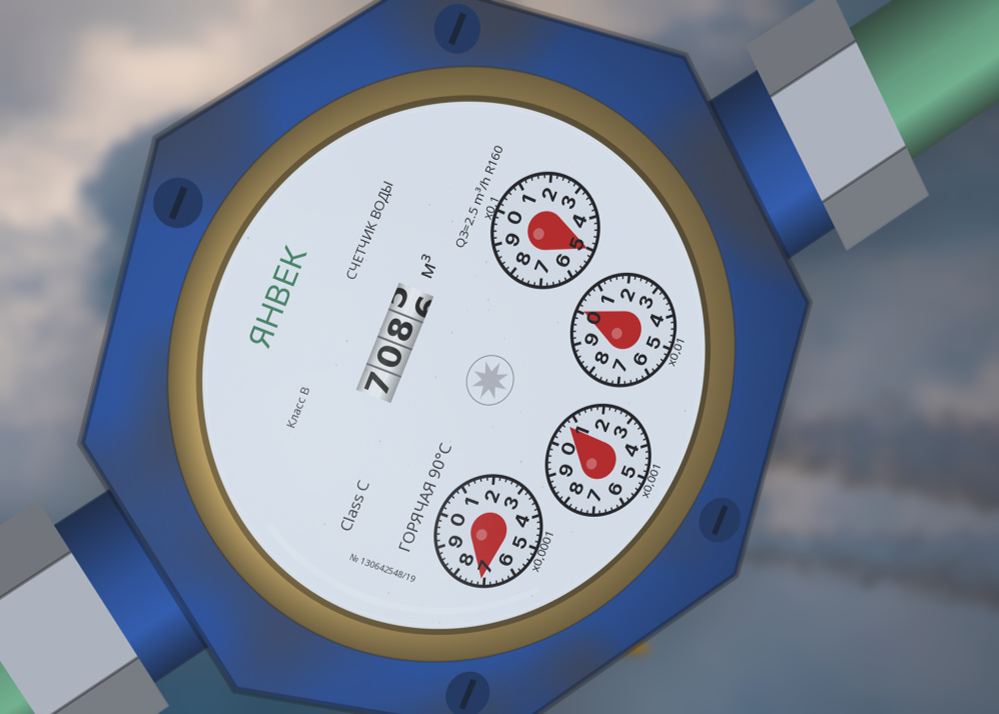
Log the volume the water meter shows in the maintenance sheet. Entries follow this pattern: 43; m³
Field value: 7085.5007; m³
